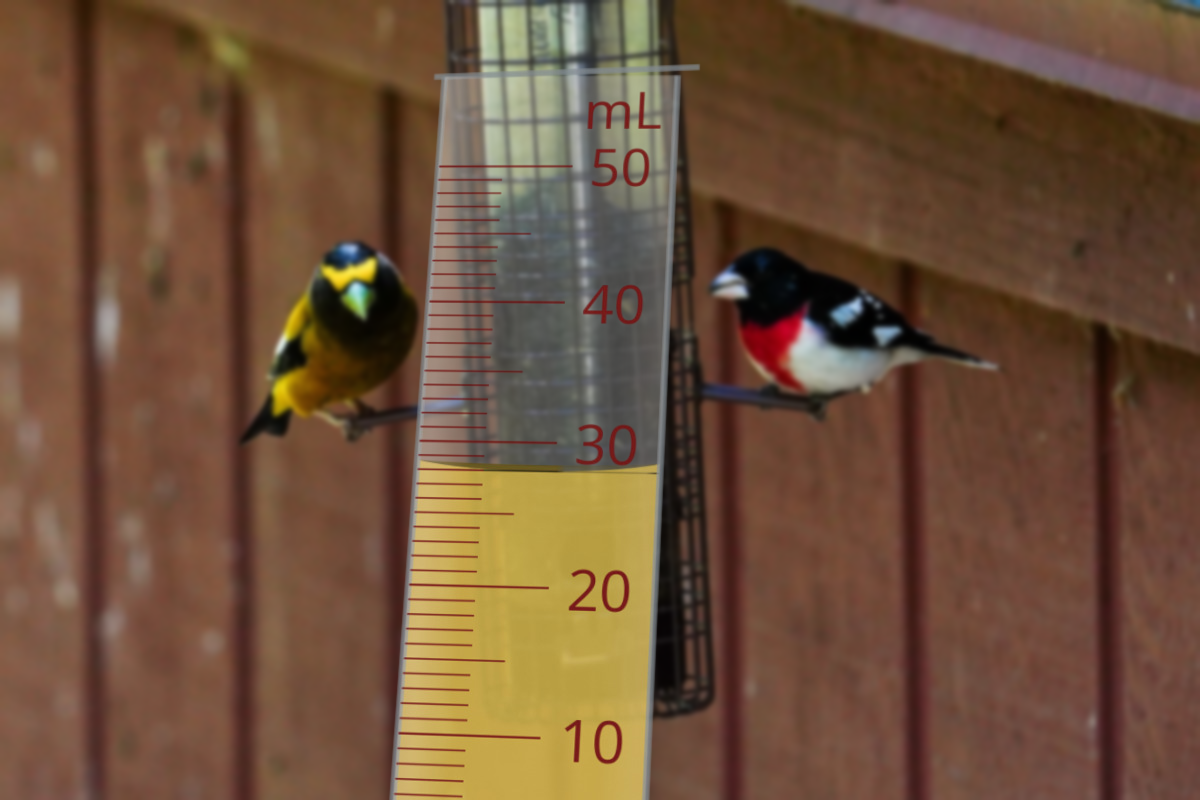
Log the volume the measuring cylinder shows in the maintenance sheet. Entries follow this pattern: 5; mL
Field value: 28; mL
